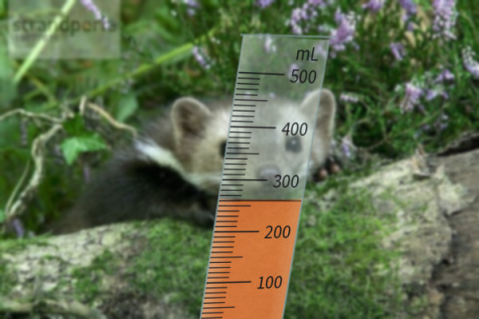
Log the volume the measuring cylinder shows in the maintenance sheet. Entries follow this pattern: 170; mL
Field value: 260; mL
